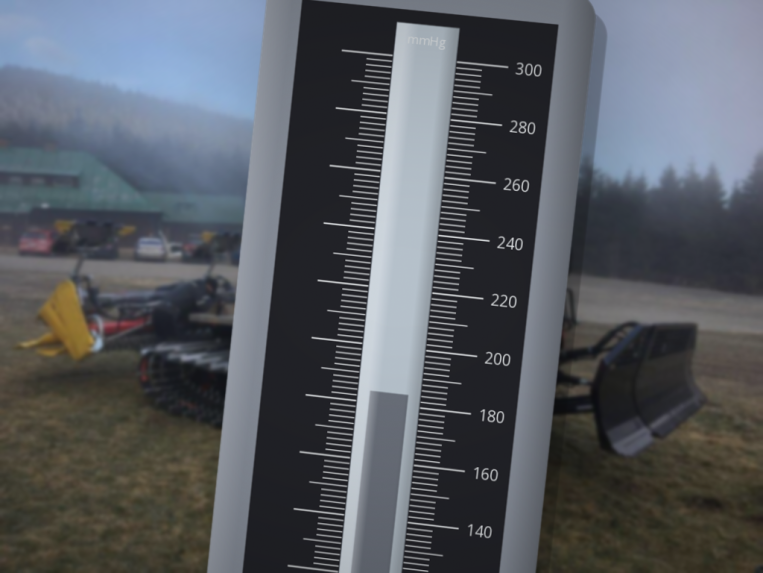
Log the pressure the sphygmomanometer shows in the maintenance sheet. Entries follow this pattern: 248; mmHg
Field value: 184; mmHg
